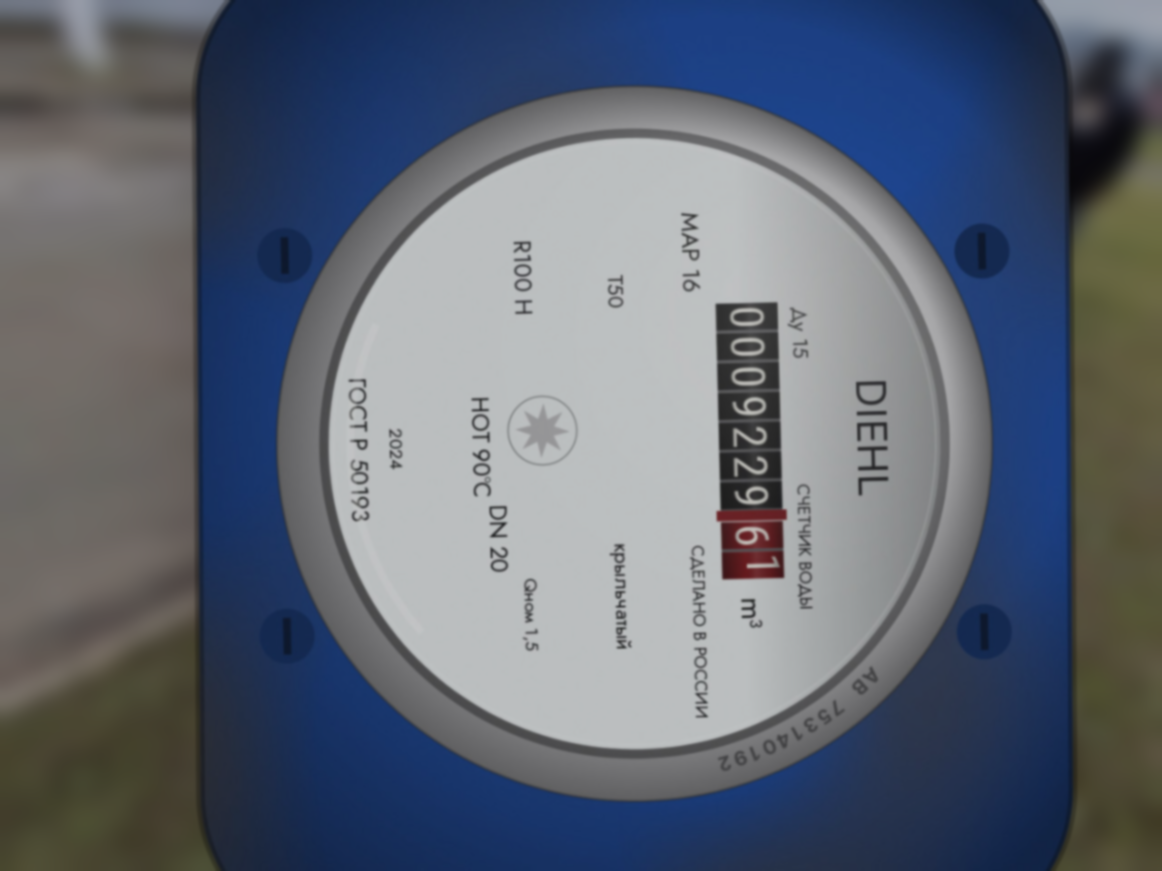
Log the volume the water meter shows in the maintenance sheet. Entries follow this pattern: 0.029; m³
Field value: 9229.61; m³
